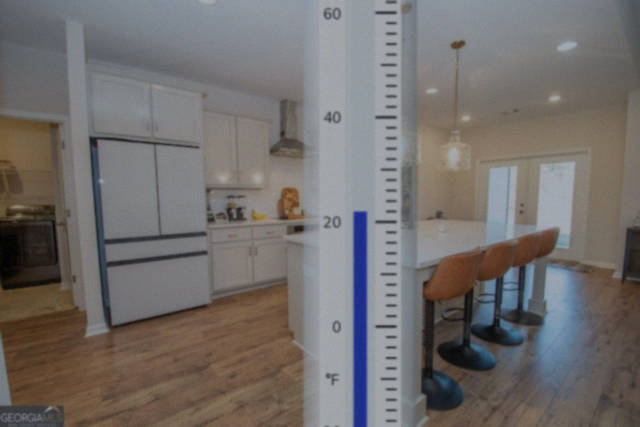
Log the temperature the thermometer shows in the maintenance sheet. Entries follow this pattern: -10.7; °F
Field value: 22; °F
